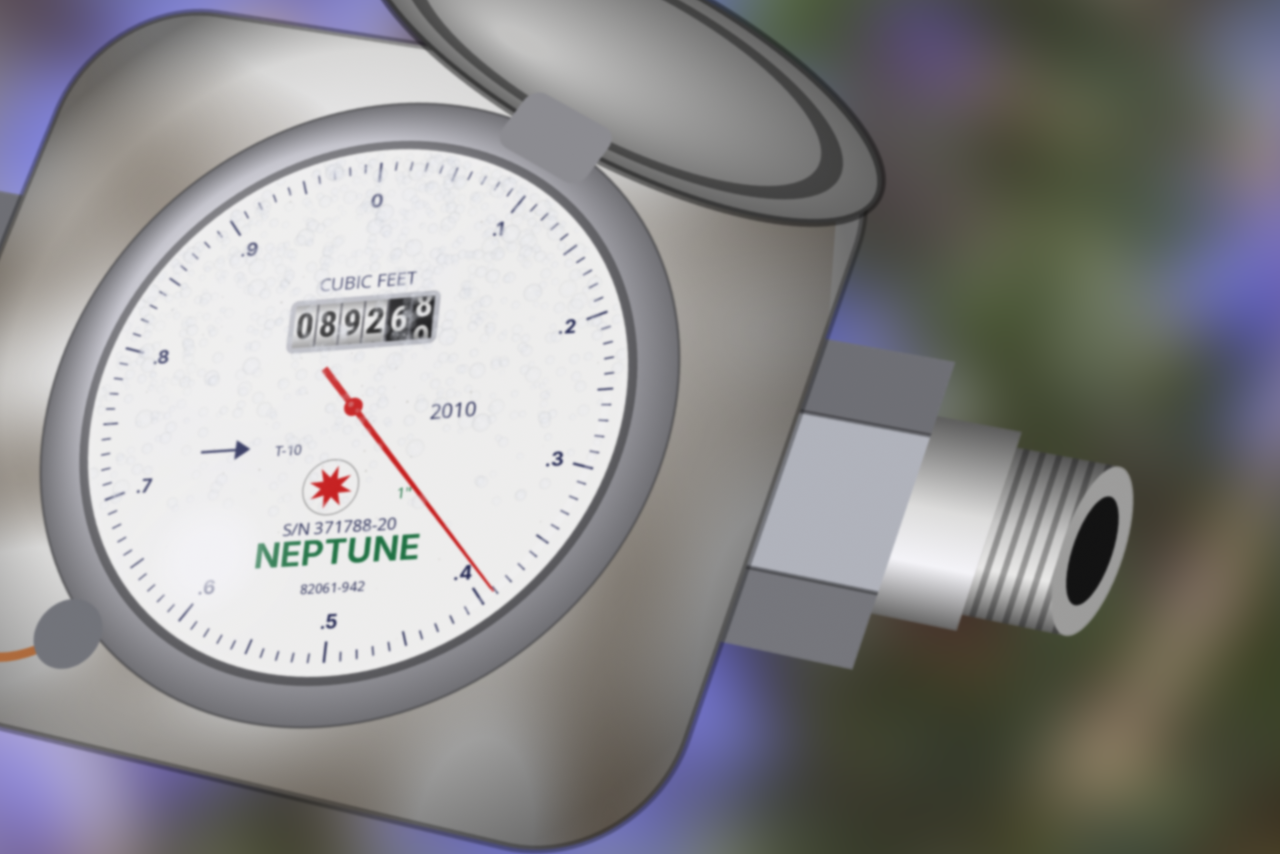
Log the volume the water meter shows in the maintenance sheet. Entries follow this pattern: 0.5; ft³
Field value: 89268.39; ft³
